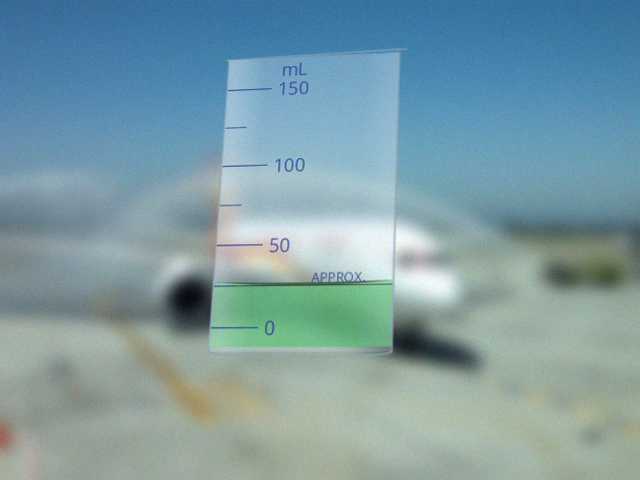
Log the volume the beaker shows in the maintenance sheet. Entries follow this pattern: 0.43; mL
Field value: 25; mL
